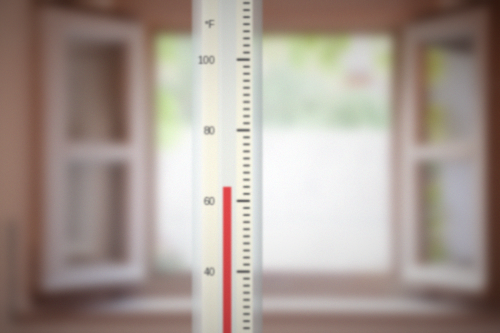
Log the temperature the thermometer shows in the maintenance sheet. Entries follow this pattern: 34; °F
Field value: 64; °F
